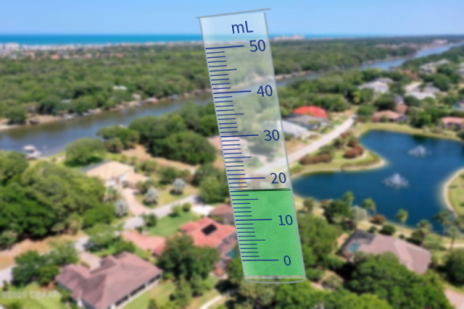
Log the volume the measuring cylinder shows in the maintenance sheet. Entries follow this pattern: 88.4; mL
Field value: 17; mL
